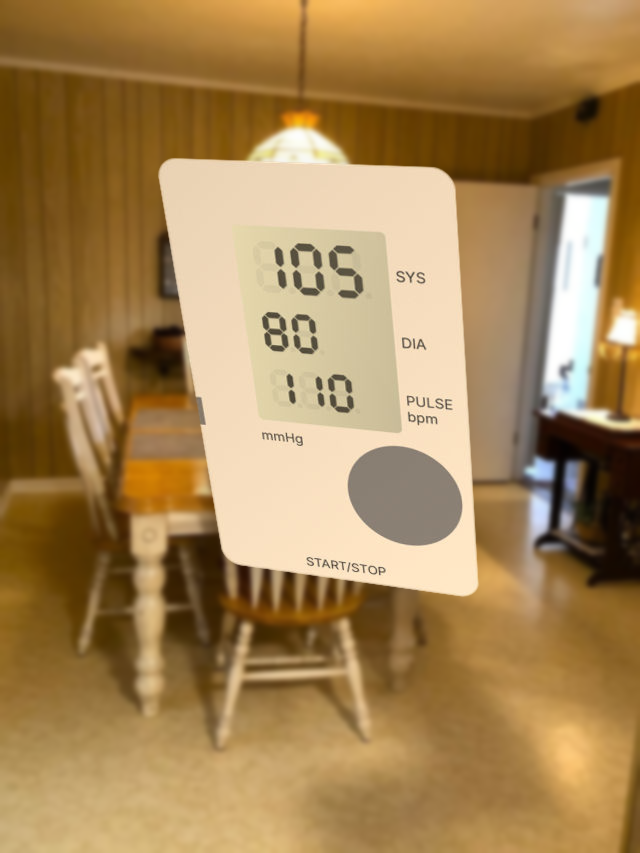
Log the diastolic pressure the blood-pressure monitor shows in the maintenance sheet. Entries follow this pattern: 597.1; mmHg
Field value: 80; mmHg
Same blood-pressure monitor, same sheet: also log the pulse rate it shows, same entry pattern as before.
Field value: 110; bpm
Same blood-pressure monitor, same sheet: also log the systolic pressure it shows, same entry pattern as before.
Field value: 105; mmHg
